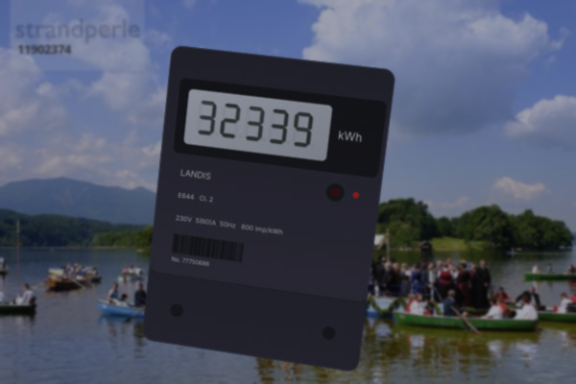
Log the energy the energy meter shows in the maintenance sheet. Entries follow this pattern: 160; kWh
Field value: 32339; kWh
